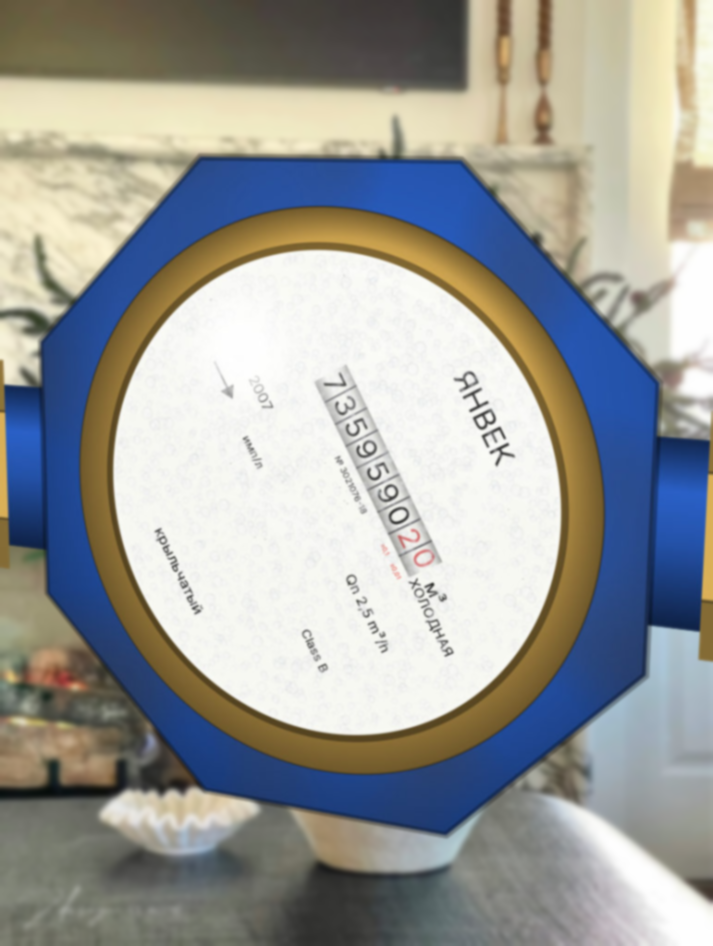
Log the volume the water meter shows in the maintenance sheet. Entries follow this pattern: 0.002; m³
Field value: 7359590.20; m³
